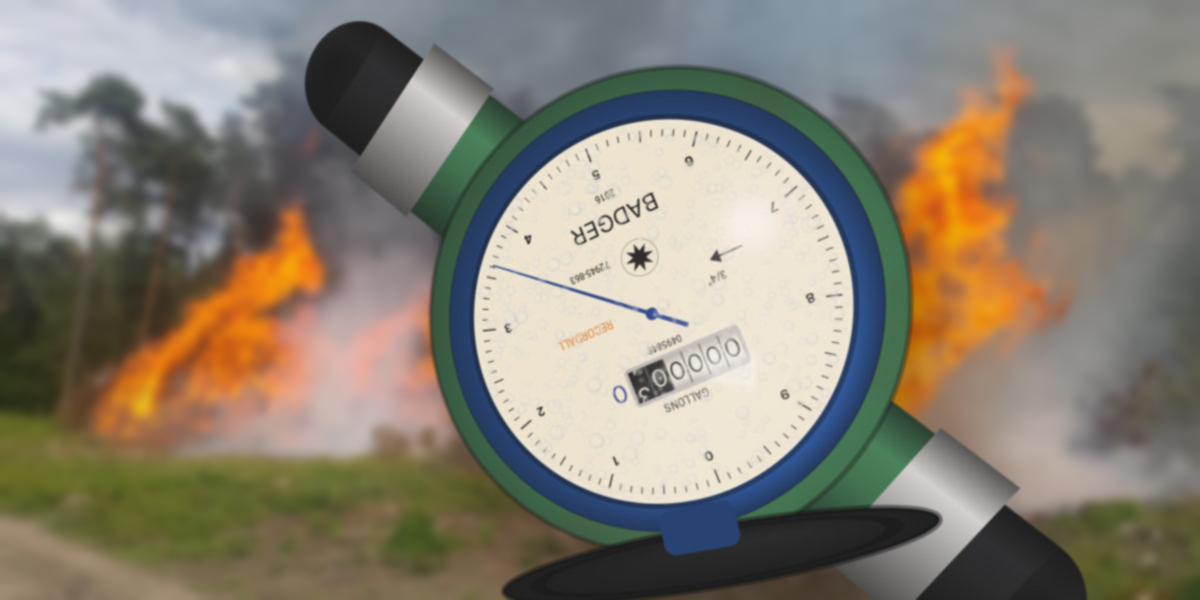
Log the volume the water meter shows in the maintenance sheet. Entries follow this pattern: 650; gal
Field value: 33.6; gal
